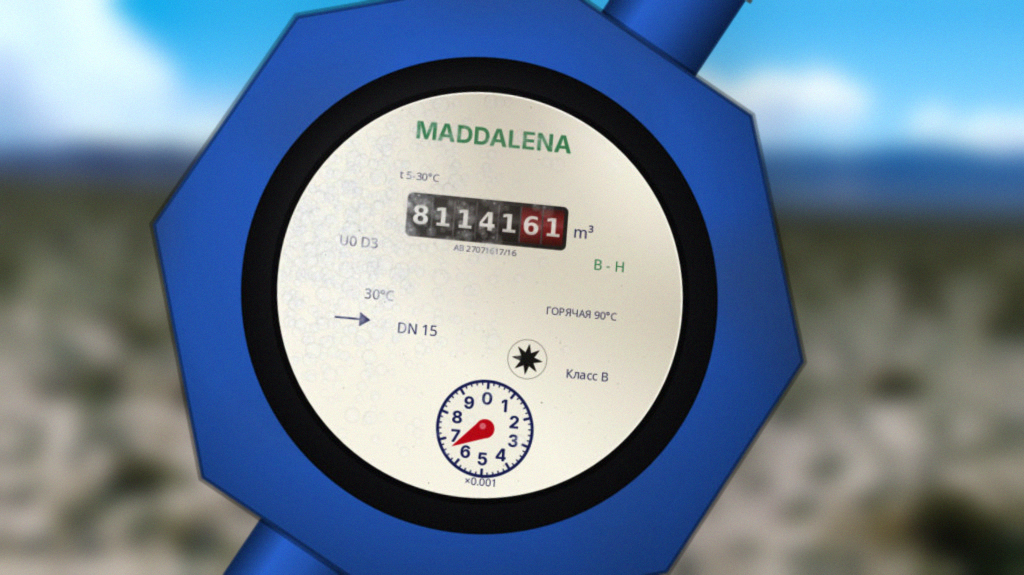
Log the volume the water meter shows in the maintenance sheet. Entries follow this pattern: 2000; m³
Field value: 81141.616; m³
